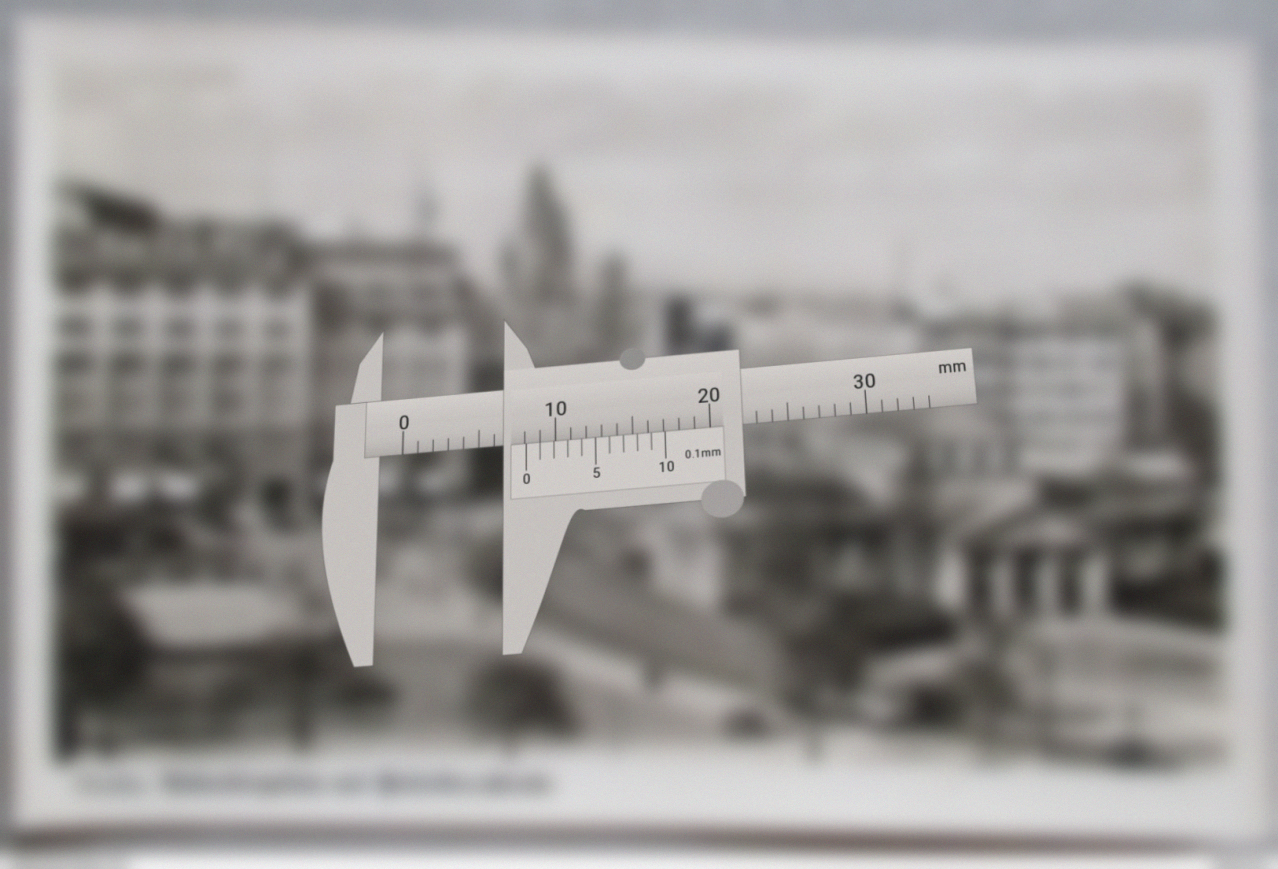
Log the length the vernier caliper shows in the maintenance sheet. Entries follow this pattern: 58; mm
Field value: 8.1; mm
